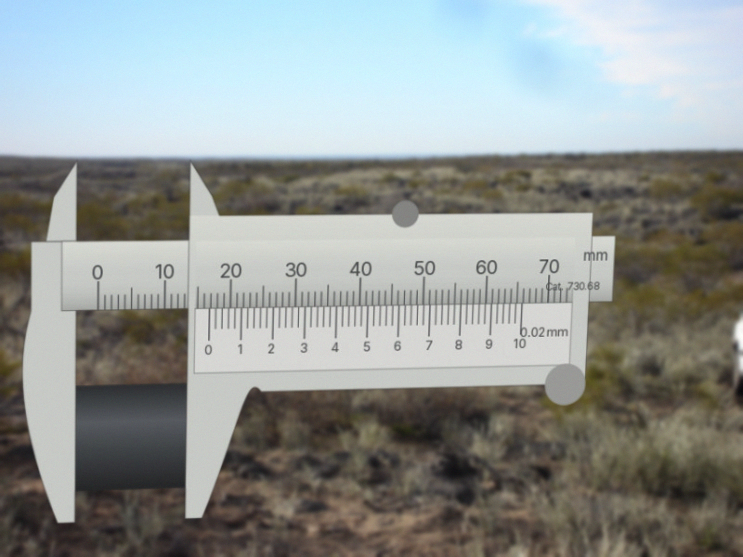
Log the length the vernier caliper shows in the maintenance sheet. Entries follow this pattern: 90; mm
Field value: 16.8; mm
